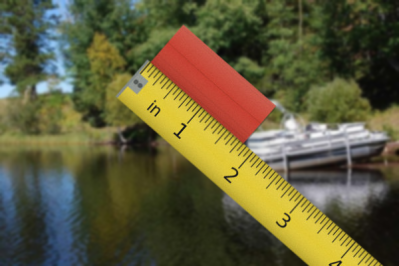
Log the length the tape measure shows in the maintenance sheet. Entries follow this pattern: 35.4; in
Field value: 1.8125; in
